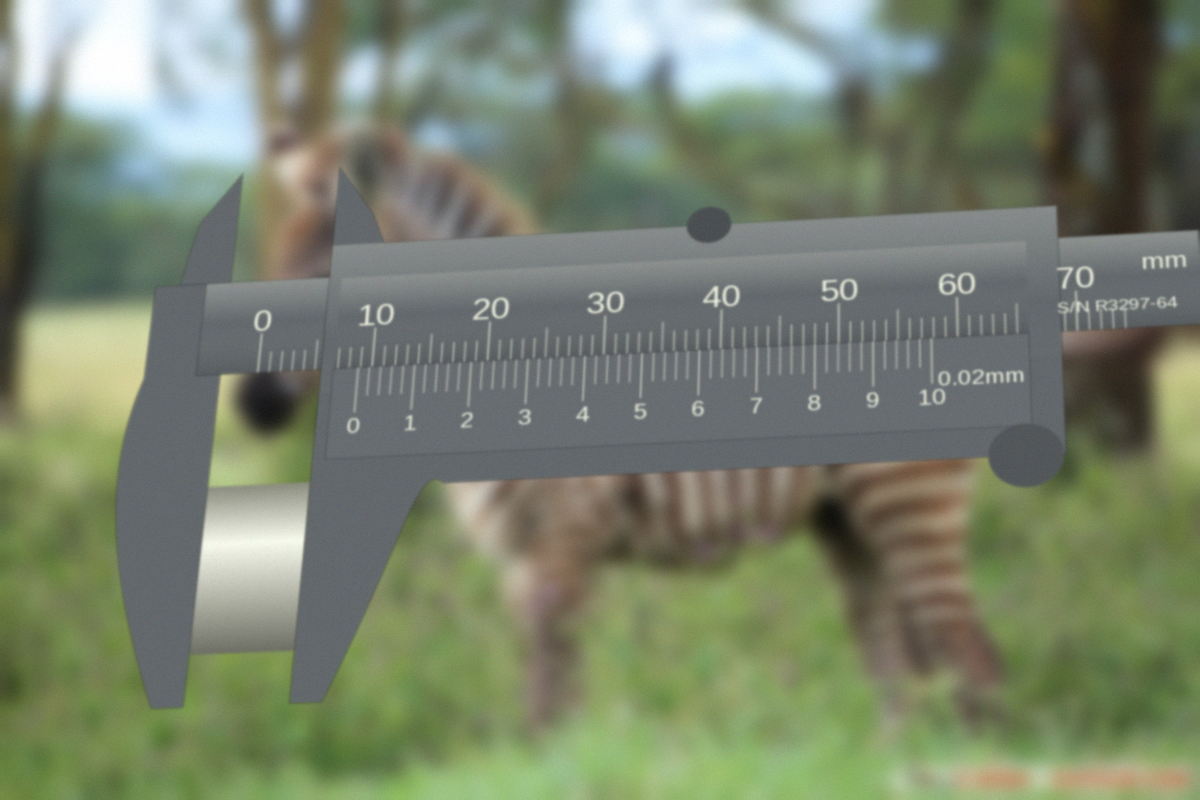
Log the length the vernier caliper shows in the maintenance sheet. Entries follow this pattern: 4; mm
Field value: 8.8; mm
